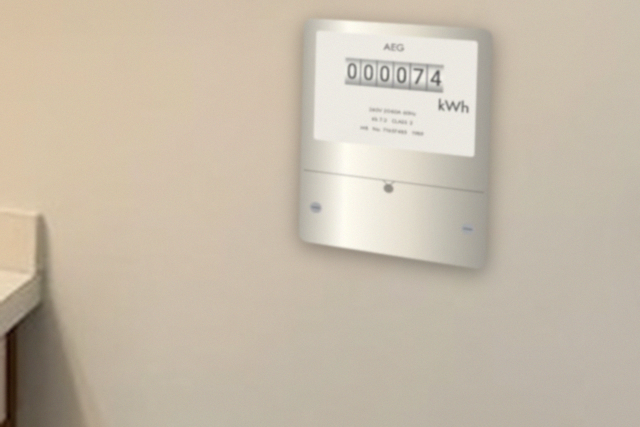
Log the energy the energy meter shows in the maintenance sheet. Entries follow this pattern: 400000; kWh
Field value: 74; kWh
